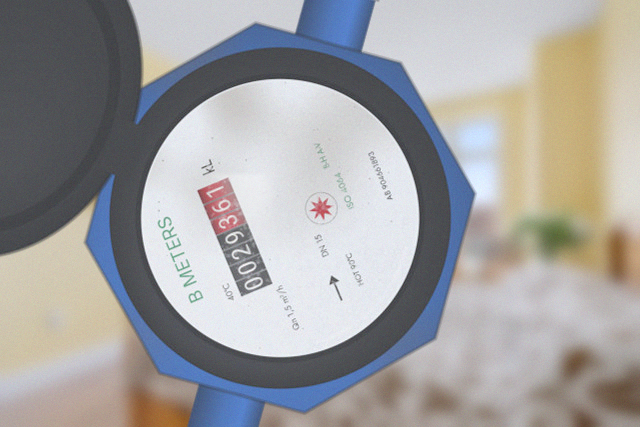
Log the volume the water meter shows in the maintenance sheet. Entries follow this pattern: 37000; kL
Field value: 29.361; kL
